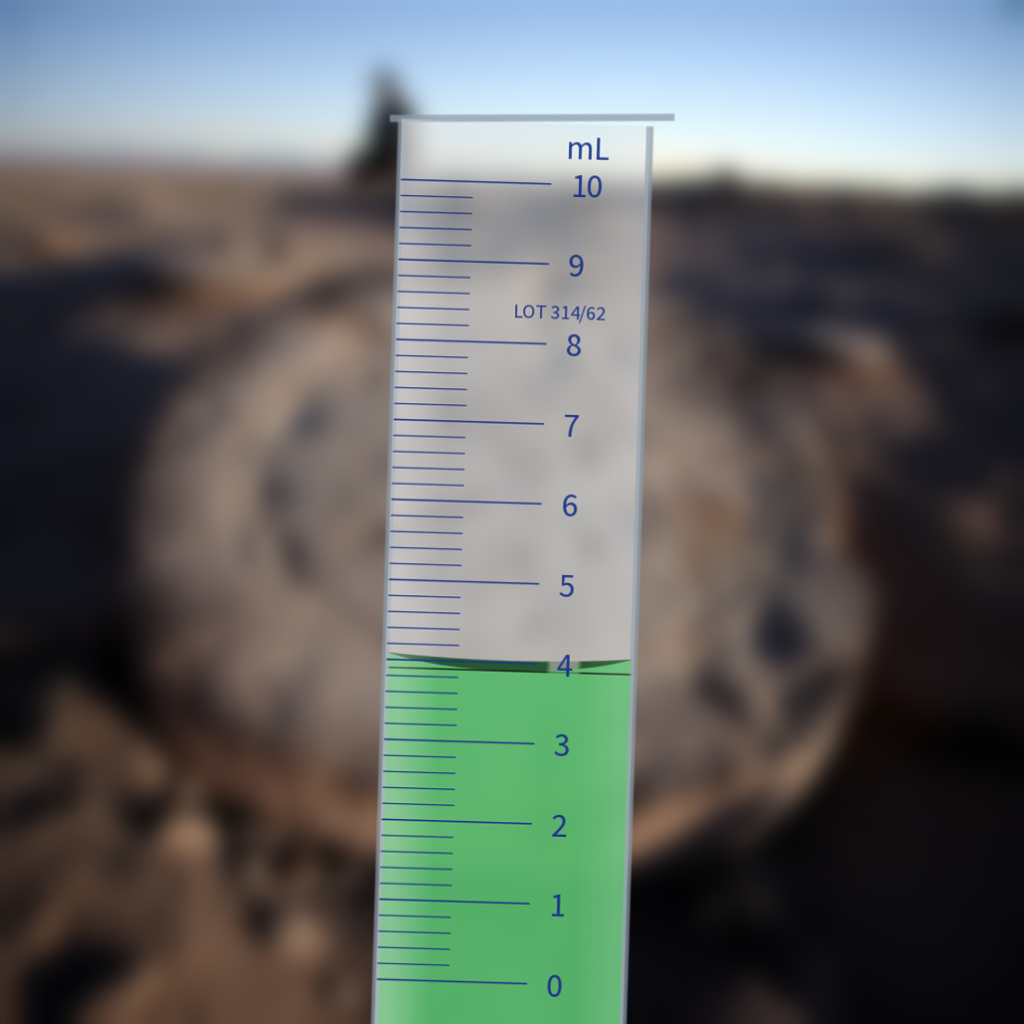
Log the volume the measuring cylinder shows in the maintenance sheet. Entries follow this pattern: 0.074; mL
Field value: 3.9; mL
